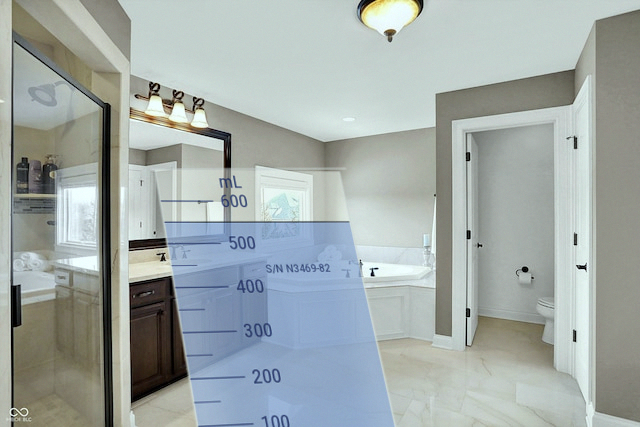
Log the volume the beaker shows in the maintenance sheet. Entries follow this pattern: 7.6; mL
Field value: 550; mL
